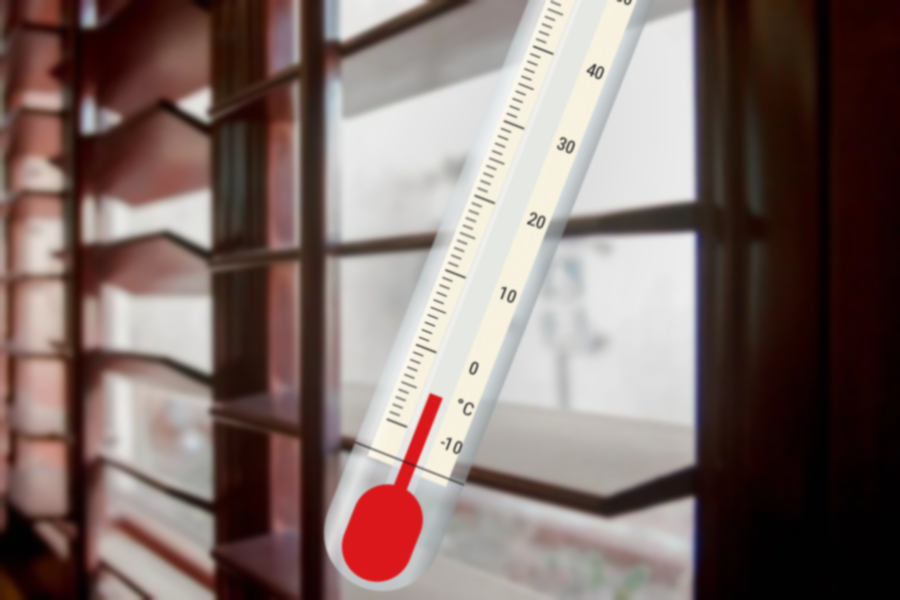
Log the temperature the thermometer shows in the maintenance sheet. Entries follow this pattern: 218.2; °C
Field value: -5; °C
